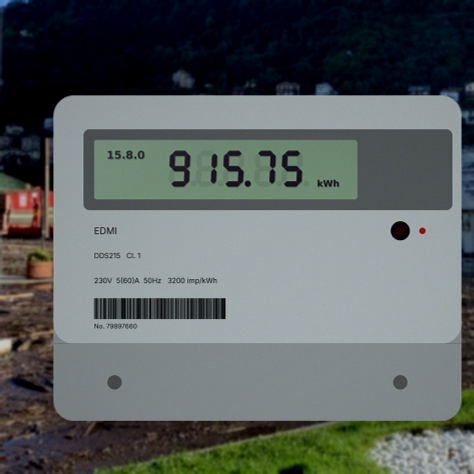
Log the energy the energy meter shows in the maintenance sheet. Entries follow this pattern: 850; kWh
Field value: 915.75; kWh
